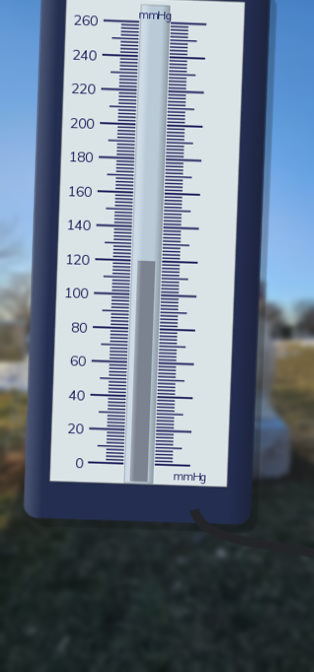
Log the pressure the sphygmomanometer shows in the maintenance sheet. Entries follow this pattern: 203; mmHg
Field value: 120; mmHg
